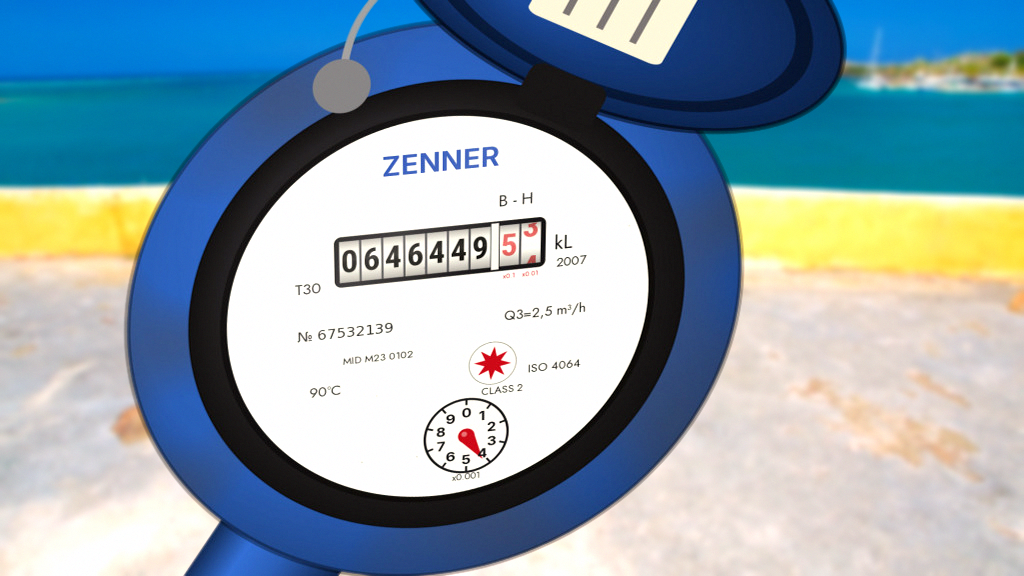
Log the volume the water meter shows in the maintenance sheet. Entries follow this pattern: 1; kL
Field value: 646449.534; kL
